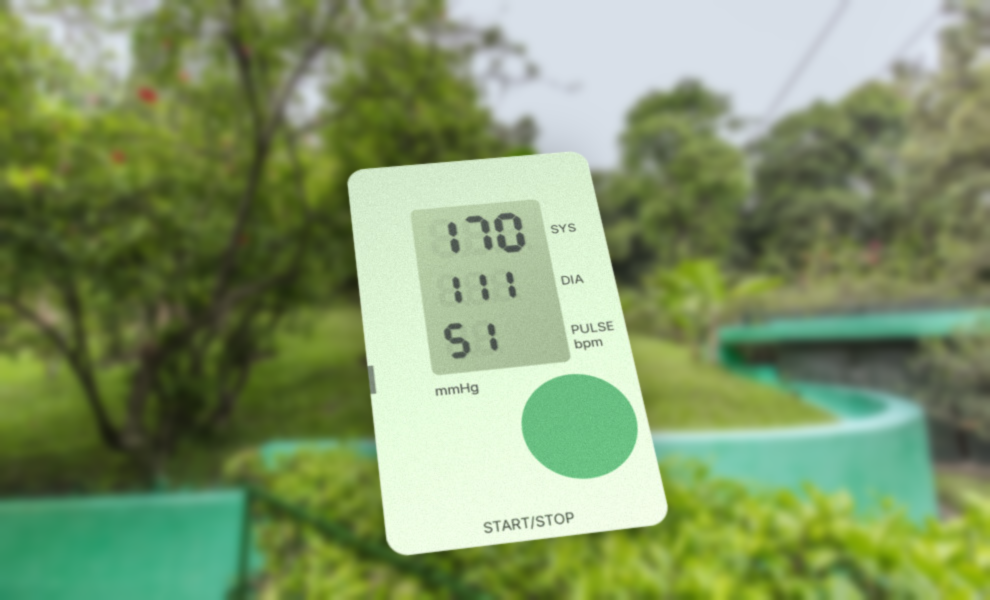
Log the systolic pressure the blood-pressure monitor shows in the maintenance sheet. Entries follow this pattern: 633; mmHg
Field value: 170; mmHg
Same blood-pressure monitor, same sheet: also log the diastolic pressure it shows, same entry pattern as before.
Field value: 111; mmHg
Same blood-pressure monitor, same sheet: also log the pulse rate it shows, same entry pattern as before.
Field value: 51; bpm
